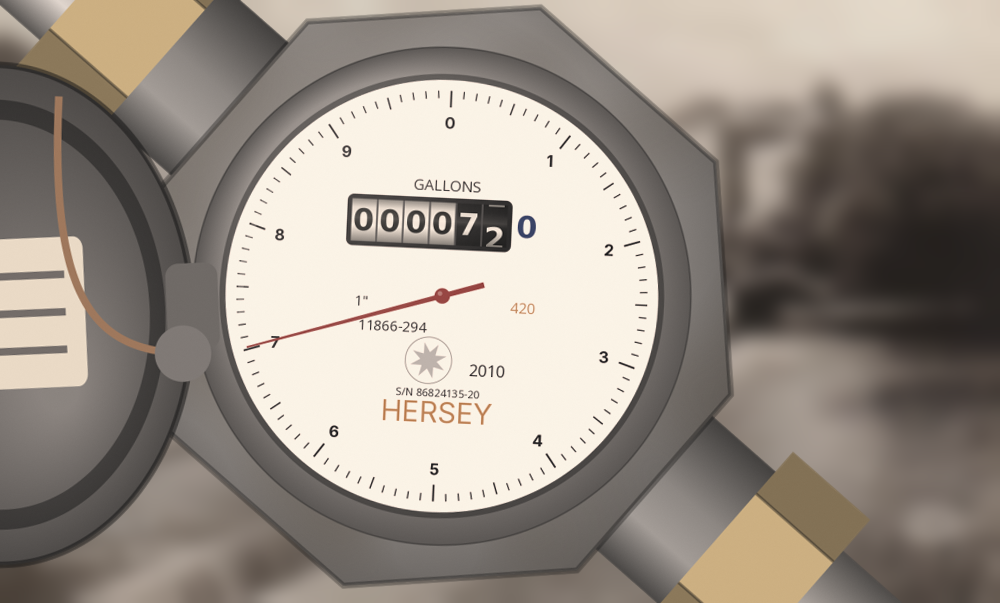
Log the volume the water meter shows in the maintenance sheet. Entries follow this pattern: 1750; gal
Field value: 717.0; gal
